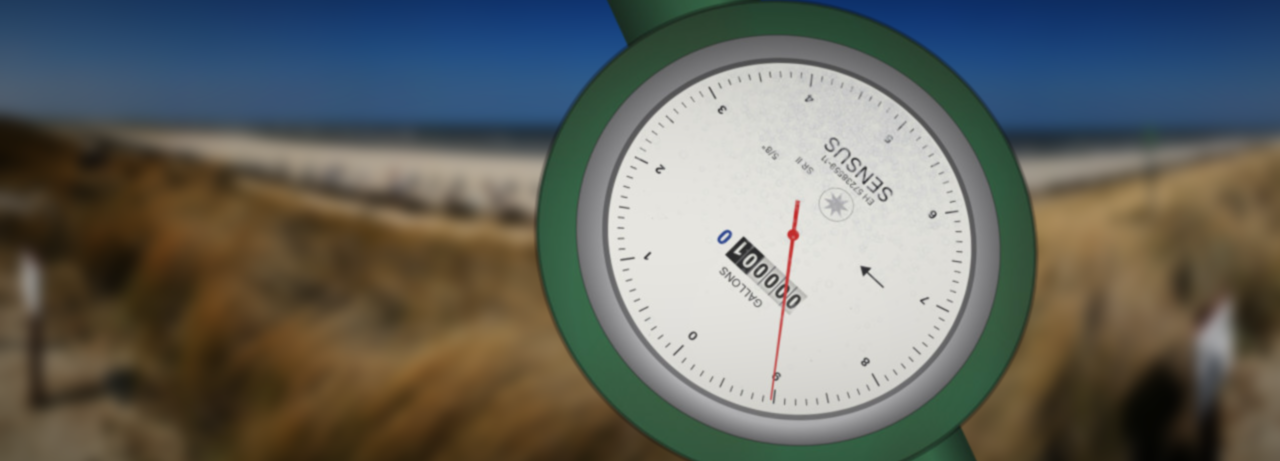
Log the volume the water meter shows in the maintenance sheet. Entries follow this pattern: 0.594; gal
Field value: 9.0; gal
